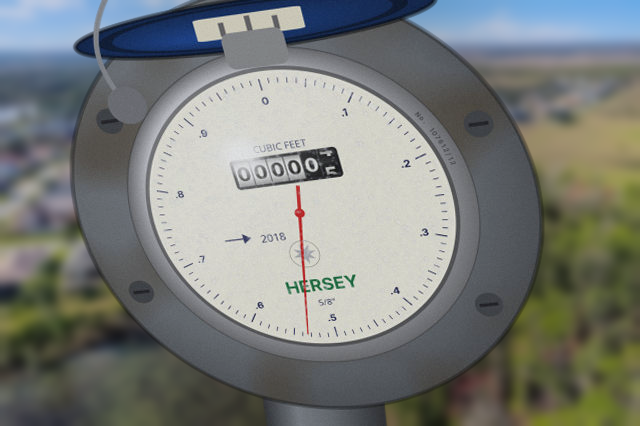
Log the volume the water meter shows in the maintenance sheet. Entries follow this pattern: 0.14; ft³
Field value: 4.53; ft³
